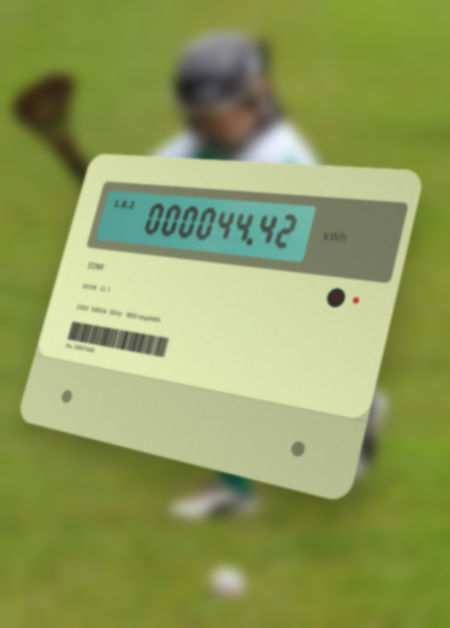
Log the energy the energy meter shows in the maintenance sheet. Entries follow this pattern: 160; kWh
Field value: 44.42; kWh
